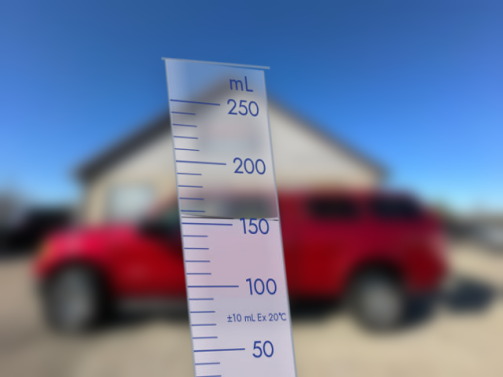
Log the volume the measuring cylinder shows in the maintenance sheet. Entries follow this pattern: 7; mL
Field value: 155; mL
